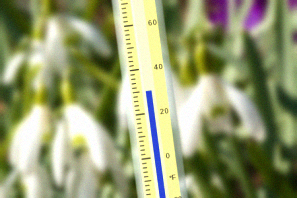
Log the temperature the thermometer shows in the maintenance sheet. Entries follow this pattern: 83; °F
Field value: 30; °F
